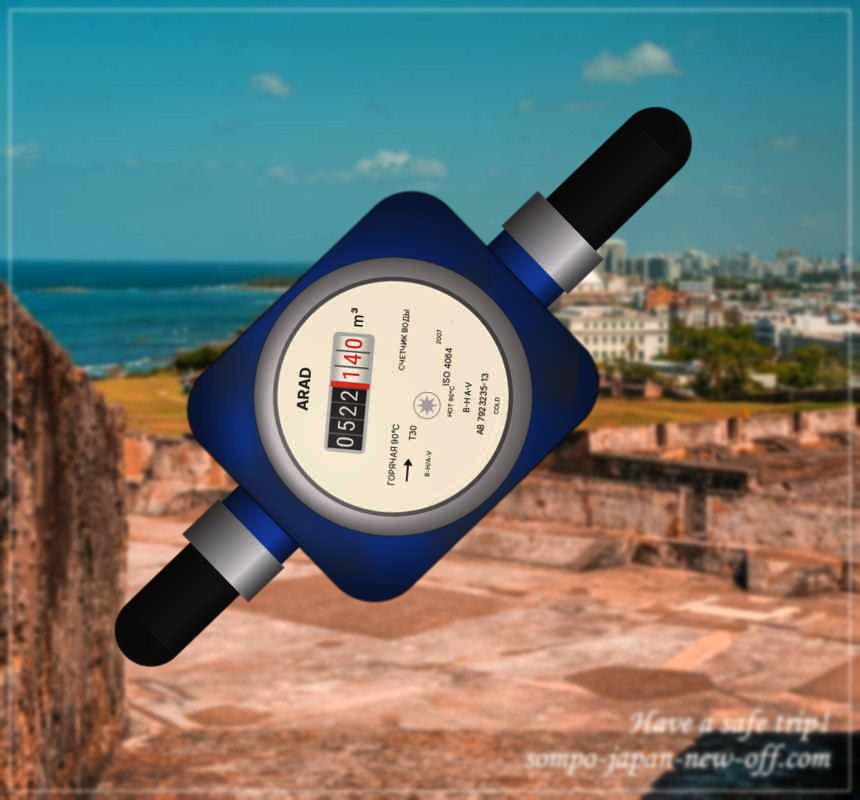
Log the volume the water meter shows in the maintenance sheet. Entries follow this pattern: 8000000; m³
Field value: 522.140; m³
